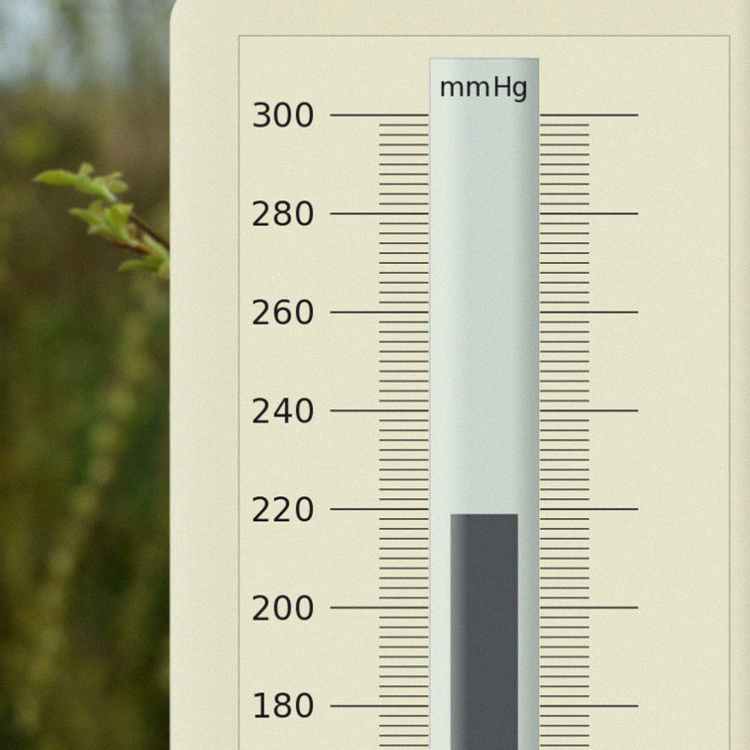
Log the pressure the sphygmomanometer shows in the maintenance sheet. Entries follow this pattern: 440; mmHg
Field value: 219; mmHg
